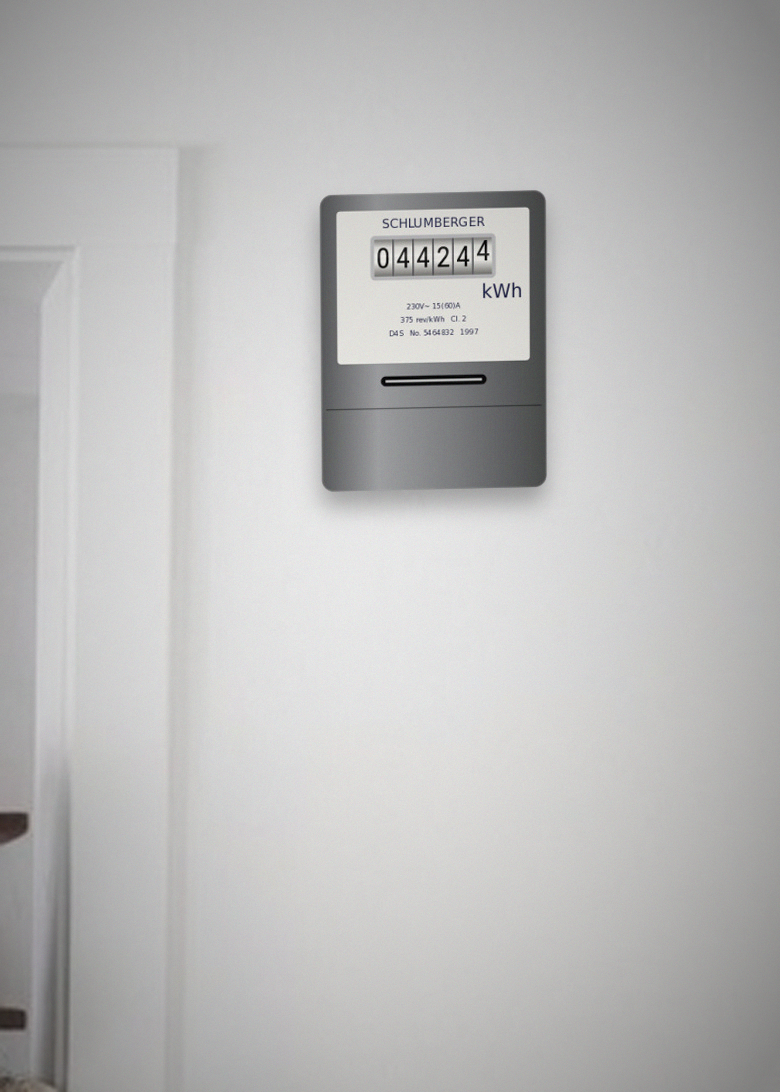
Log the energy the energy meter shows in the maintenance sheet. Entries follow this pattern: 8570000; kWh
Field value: 44244; kWh
